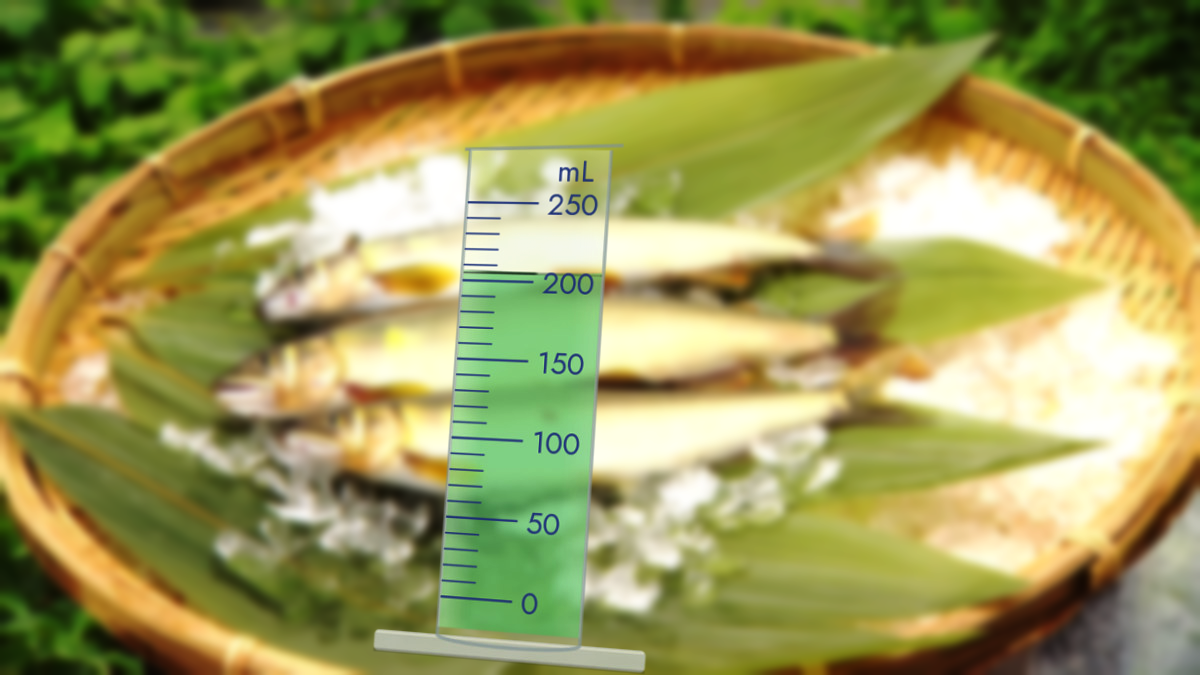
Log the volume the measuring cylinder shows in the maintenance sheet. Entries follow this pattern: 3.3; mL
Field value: 205; mL
